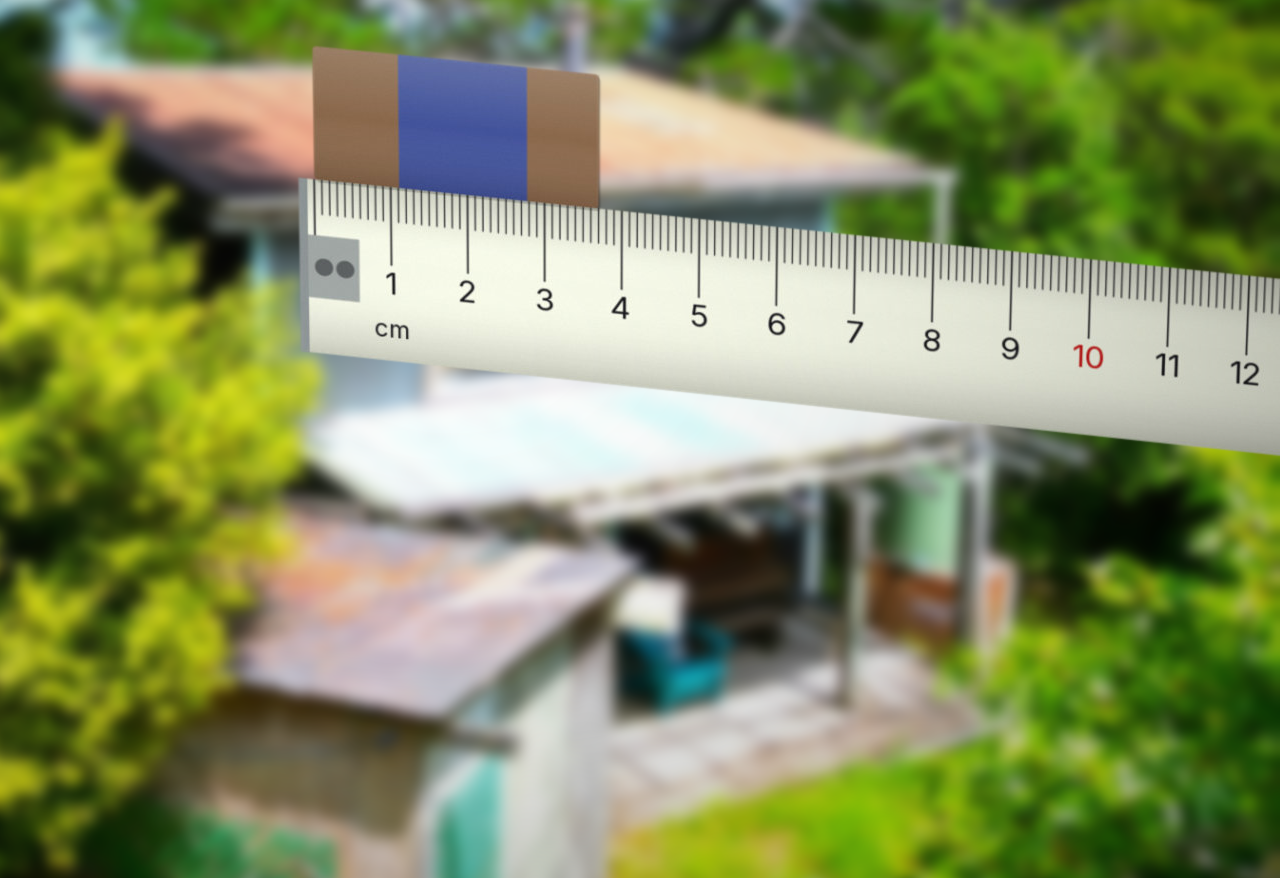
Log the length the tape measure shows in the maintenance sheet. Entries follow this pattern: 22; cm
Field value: 3.7; cm
